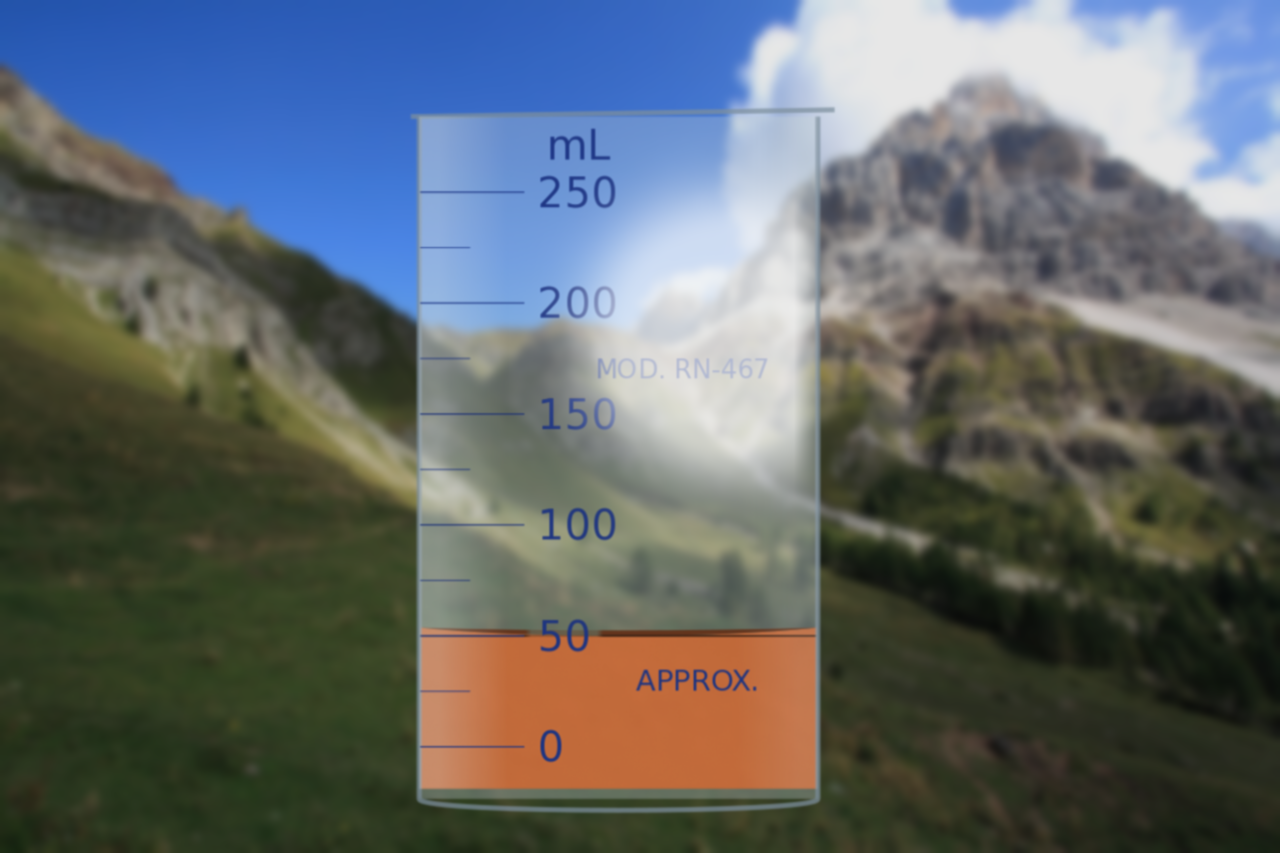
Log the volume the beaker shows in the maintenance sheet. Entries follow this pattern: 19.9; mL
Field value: 50; mL
